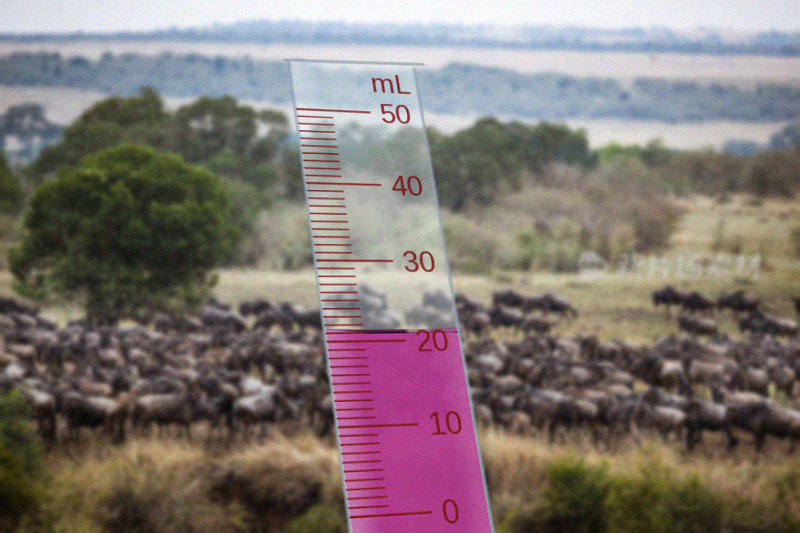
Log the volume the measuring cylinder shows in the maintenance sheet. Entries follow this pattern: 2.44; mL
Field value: 21; mL
